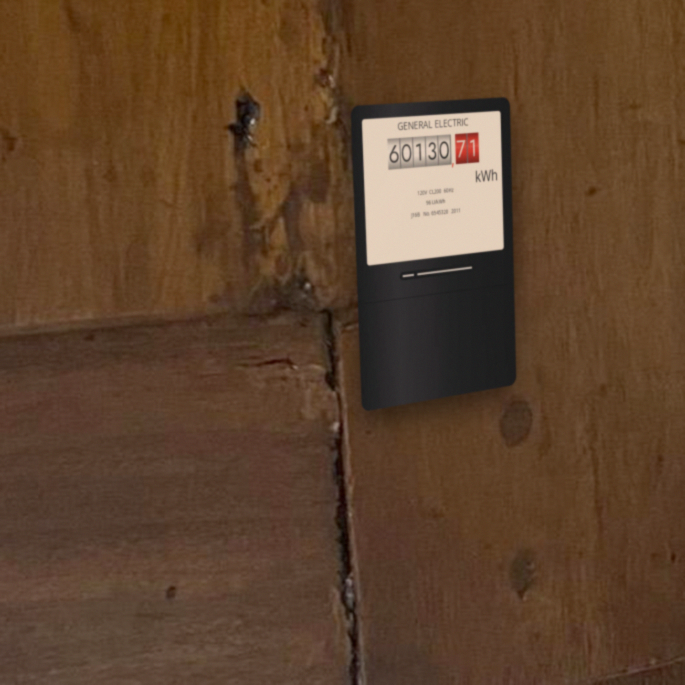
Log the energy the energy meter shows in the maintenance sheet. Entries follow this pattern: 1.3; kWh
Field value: 60130.71; kWh
